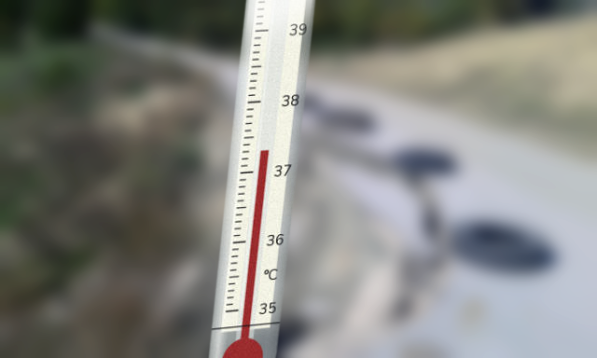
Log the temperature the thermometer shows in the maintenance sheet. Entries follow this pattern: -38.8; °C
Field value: 37.3; °C
